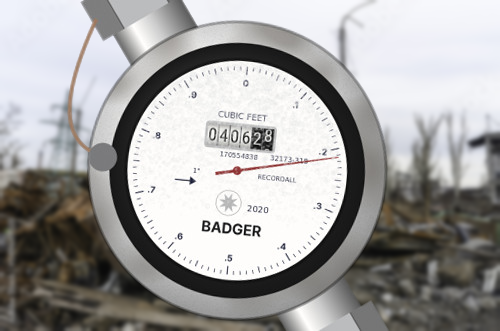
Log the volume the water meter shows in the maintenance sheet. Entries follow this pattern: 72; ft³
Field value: 40628.21; ft³
